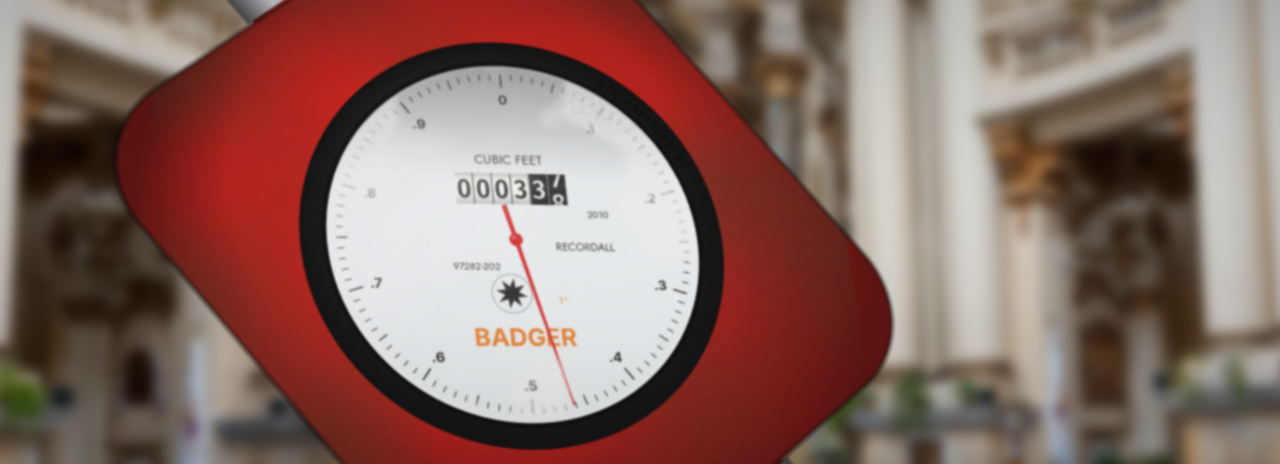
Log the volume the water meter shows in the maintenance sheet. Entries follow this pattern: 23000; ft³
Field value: 337.46; ft³
